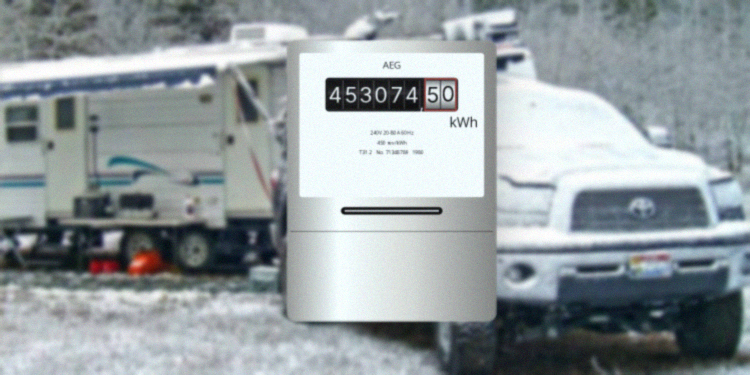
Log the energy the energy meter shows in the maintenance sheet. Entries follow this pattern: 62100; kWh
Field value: 453074.50; kWh
